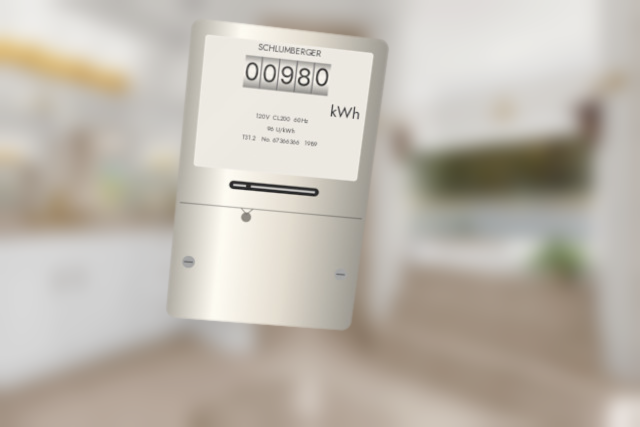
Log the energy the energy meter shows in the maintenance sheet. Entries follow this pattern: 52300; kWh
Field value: 980; kWh
